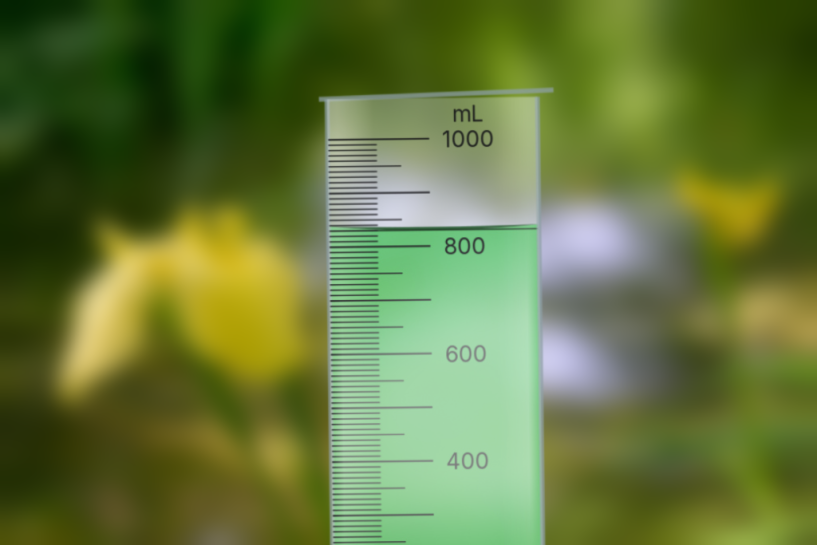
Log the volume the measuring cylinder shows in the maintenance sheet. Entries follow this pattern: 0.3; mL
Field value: 830; mL
